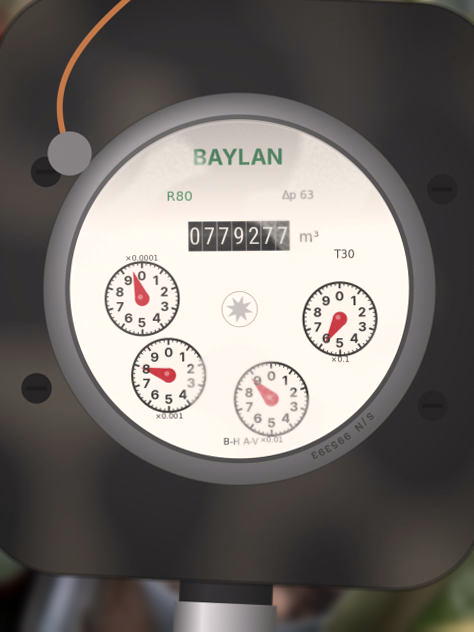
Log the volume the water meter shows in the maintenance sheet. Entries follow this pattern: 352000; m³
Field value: 779277.5879; m³
